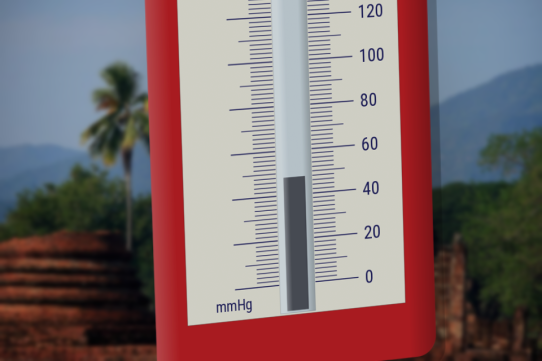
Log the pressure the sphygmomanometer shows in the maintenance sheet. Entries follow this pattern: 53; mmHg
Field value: 48; mmHg
